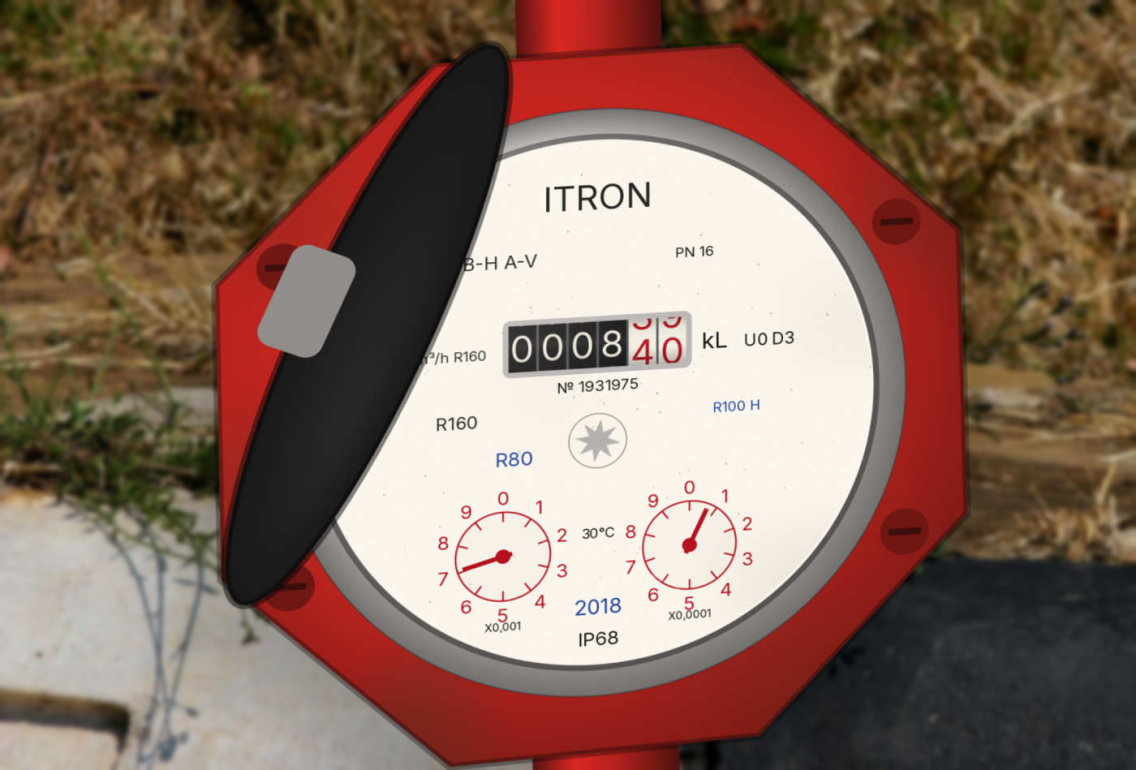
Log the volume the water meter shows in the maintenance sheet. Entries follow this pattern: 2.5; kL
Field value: 8.3970; kL
